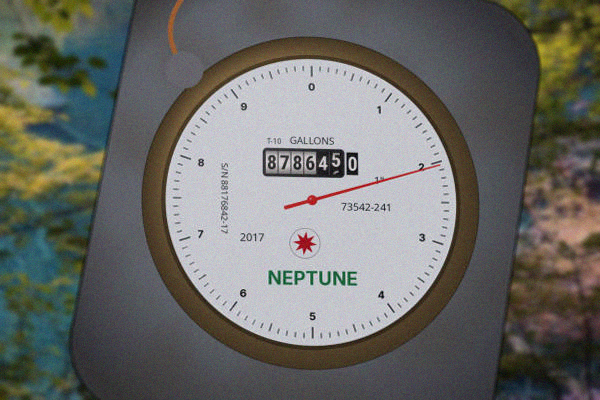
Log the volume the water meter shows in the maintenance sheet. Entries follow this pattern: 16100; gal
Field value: 8786452.0; gal
